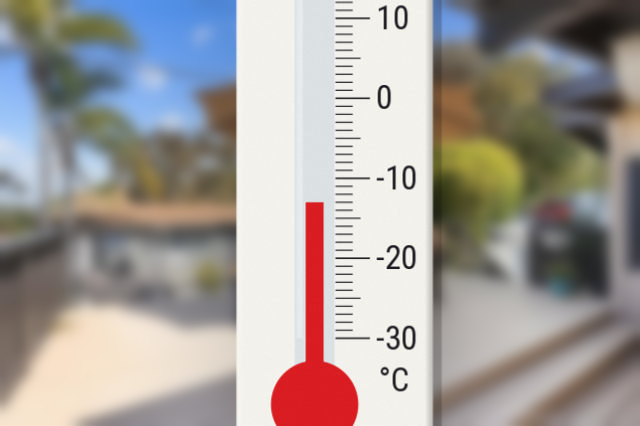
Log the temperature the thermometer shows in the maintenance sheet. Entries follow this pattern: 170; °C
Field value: -13; °C
